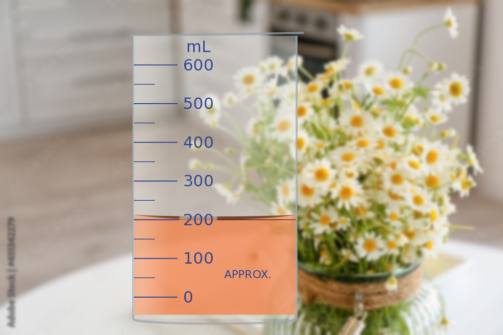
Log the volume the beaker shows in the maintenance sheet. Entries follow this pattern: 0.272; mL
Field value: 200; mL
